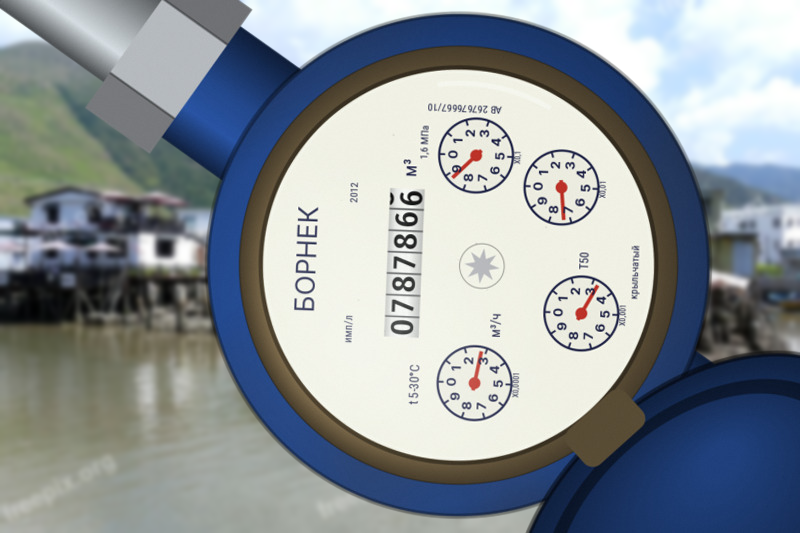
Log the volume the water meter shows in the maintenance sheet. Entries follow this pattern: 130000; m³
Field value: 787865.8732; m³
